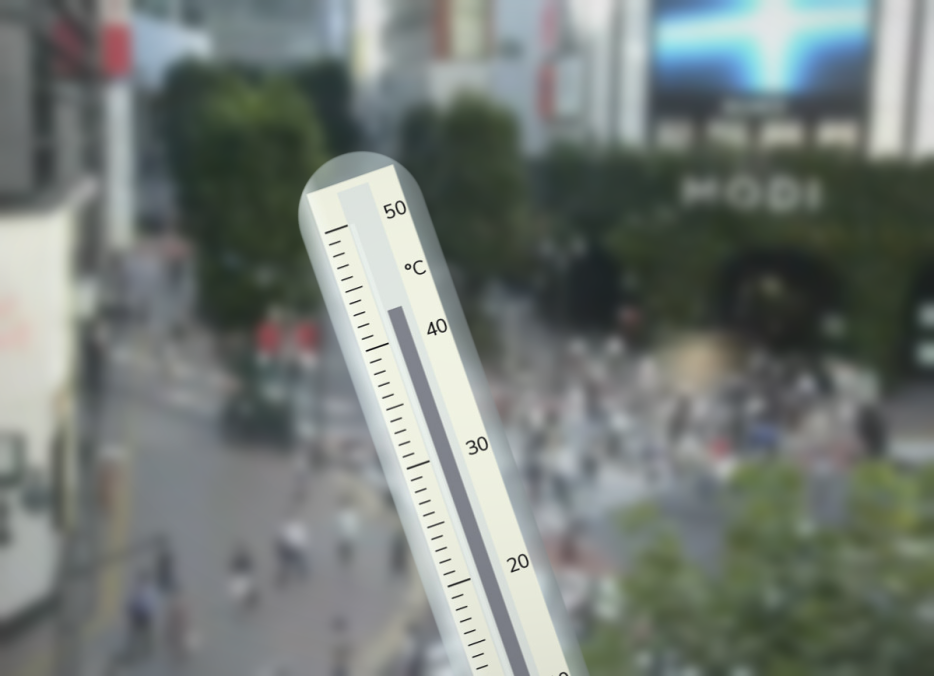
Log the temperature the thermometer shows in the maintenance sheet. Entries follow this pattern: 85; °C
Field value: 42.5; °C
